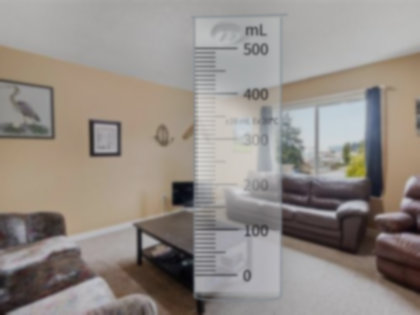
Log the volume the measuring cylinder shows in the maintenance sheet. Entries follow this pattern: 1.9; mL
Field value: 100; mL
